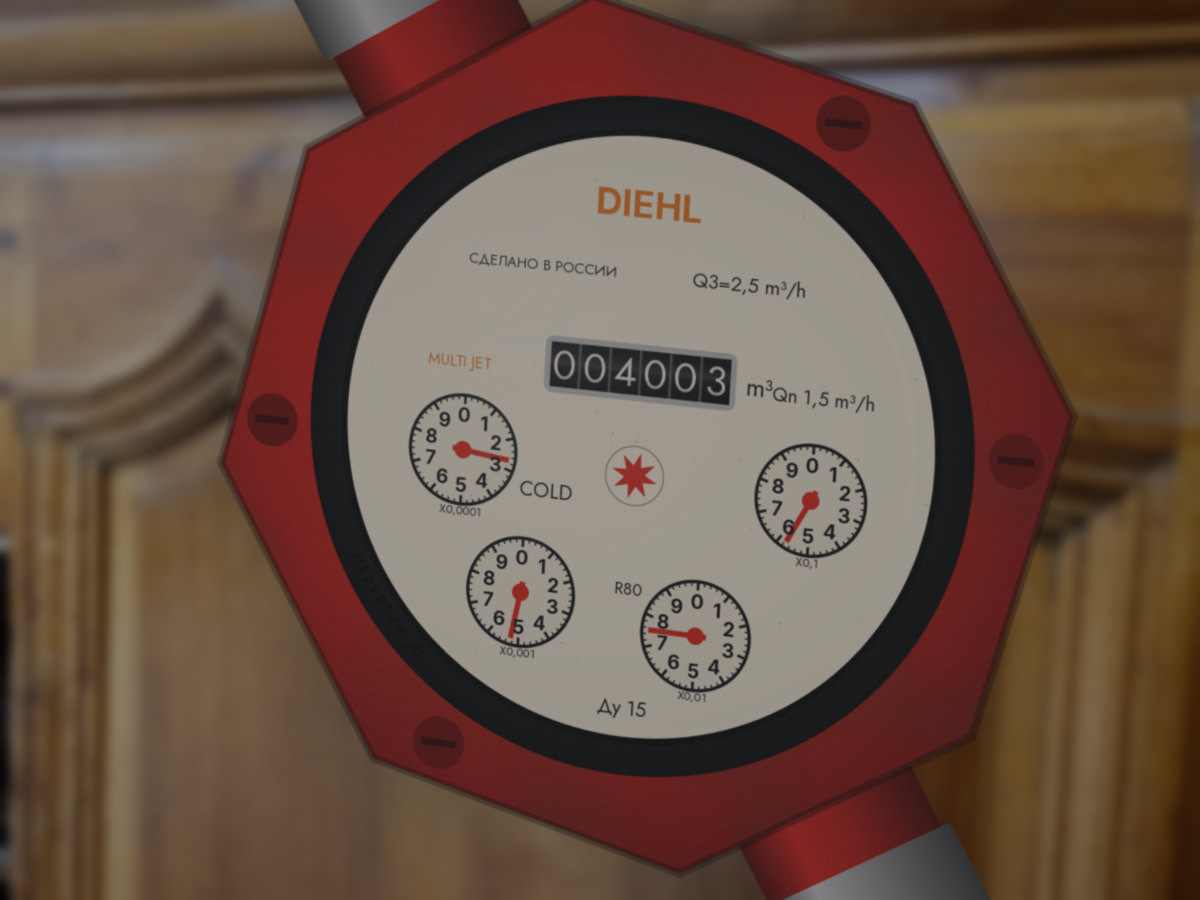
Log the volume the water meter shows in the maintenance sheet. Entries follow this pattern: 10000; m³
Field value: 4003.5752; m³
